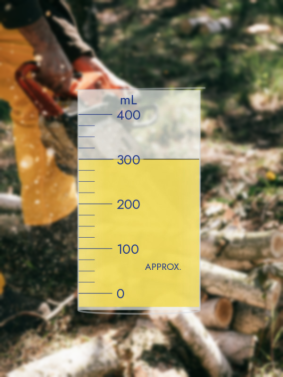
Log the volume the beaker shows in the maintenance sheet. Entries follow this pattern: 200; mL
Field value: 300; mL
